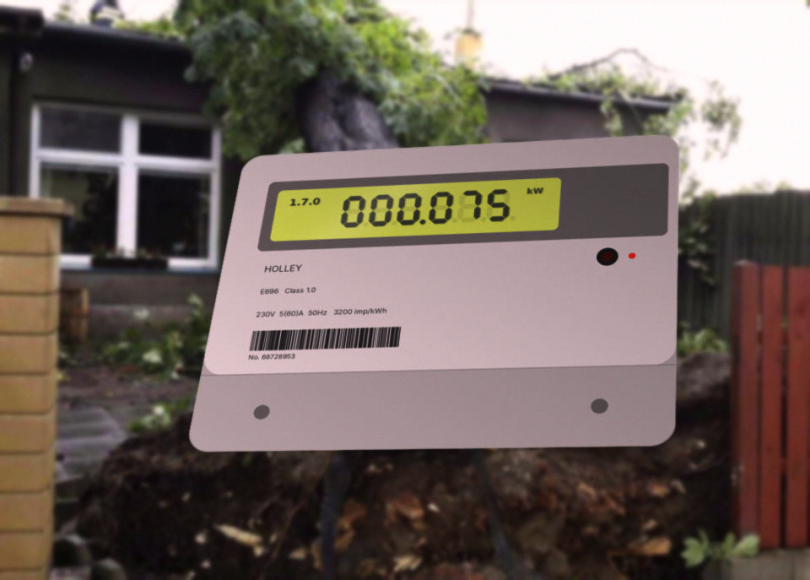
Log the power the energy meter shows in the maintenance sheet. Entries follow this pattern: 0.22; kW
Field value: 0.075; kW
